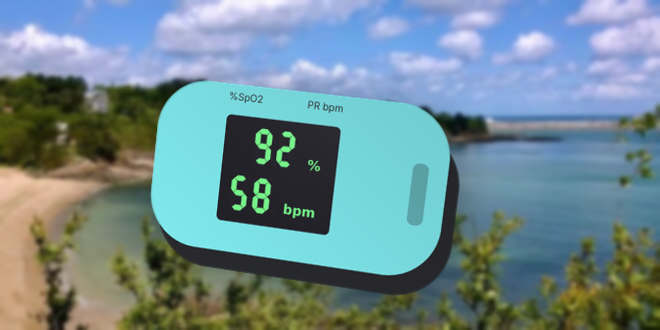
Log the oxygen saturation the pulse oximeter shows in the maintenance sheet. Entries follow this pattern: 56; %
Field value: 92; %
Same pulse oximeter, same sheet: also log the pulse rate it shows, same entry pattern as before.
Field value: 58; bpm
